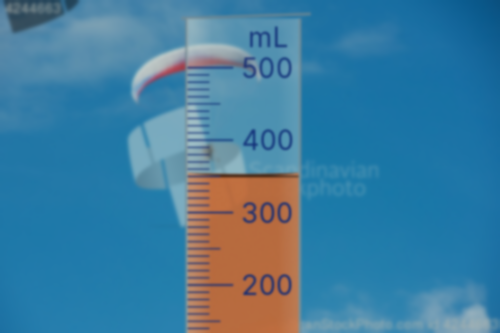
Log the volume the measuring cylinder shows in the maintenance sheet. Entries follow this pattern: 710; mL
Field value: 350; mL
